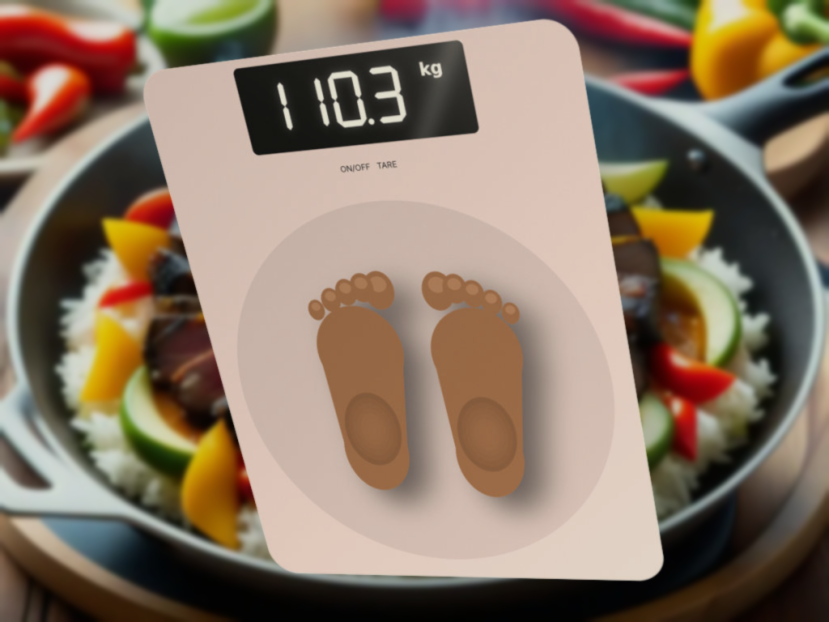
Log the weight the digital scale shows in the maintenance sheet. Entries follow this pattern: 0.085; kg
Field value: 110.3; kg
